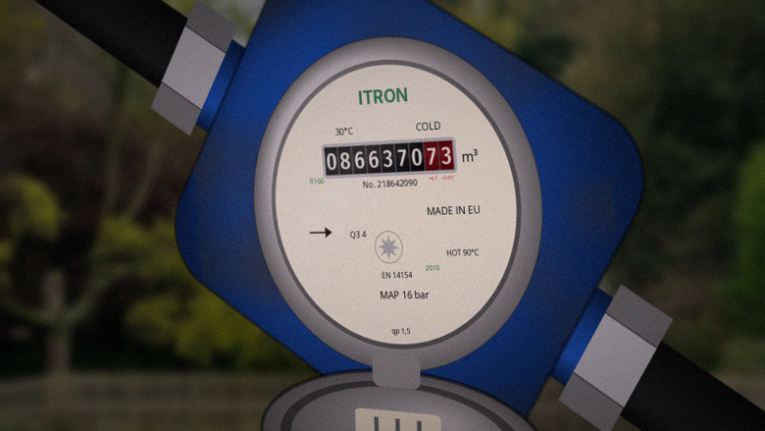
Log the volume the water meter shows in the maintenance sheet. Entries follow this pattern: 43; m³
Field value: 866370.73; m³
